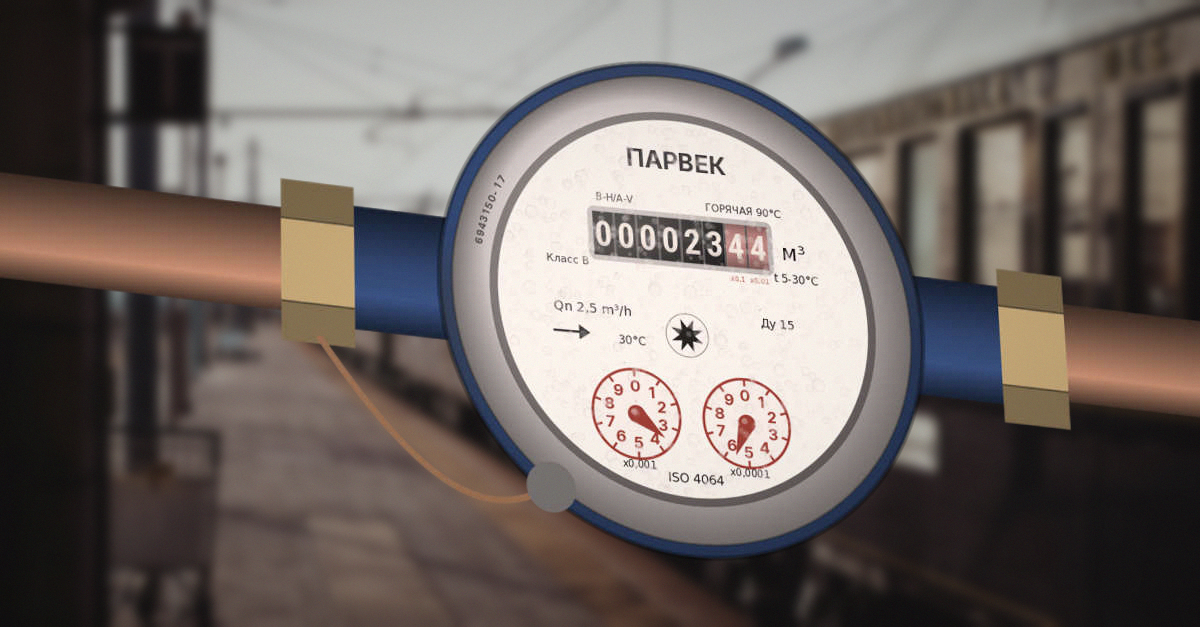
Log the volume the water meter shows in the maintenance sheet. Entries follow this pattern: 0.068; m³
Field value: 23.4435; m³
